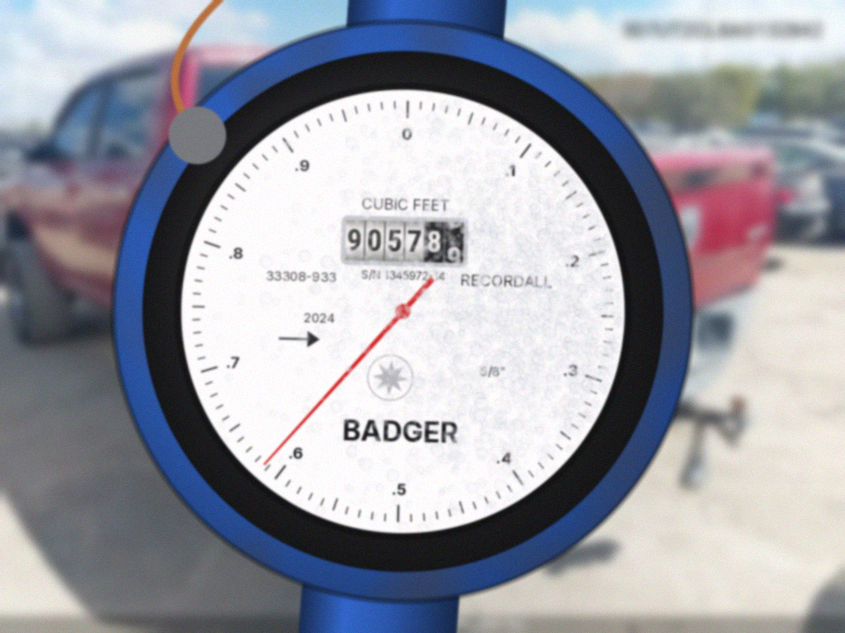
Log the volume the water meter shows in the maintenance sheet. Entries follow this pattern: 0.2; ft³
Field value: 905788.61; ft³
